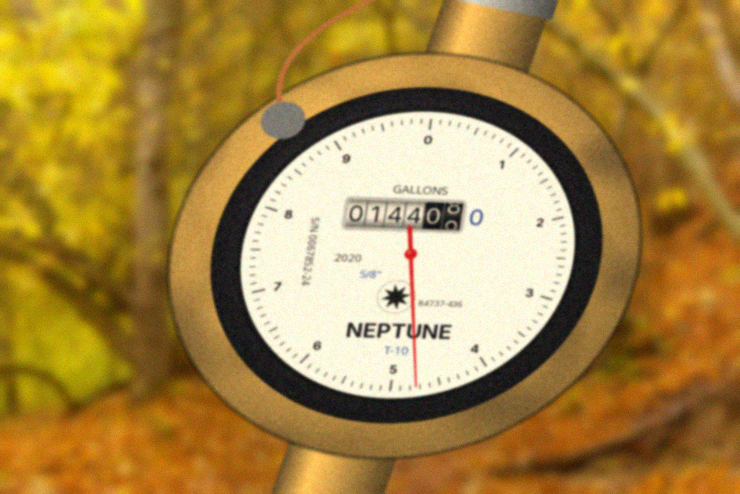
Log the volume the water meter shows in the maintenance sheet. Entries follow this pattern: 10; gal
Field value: 144084.7; gal
